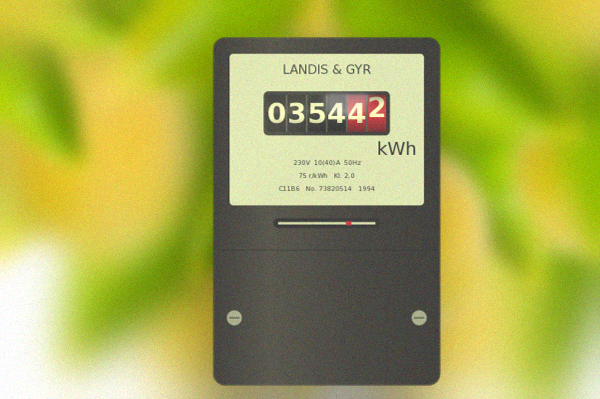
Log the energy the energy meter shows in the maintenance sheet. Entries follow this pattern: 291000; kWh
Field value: 354.42; kWh
